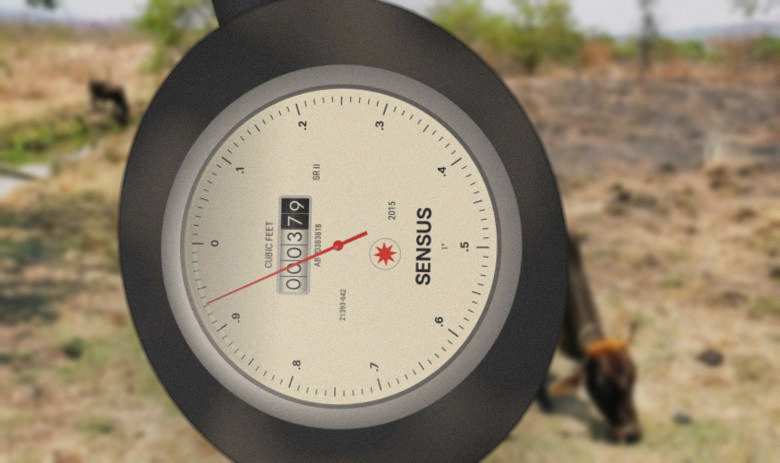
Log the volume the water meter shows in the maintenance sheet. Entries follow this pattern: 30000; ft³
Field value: 378.93; ft³
